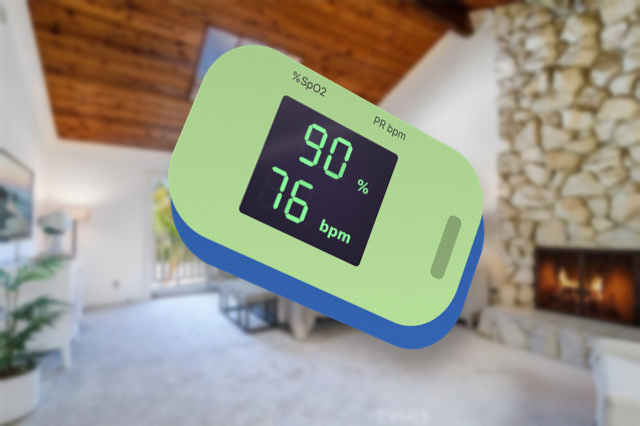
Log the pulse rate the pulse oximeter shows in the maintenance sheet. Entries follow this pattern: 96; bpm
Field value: 76; bpm
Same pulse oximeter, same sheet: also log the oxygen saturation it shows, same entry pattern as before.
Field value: 90; %
